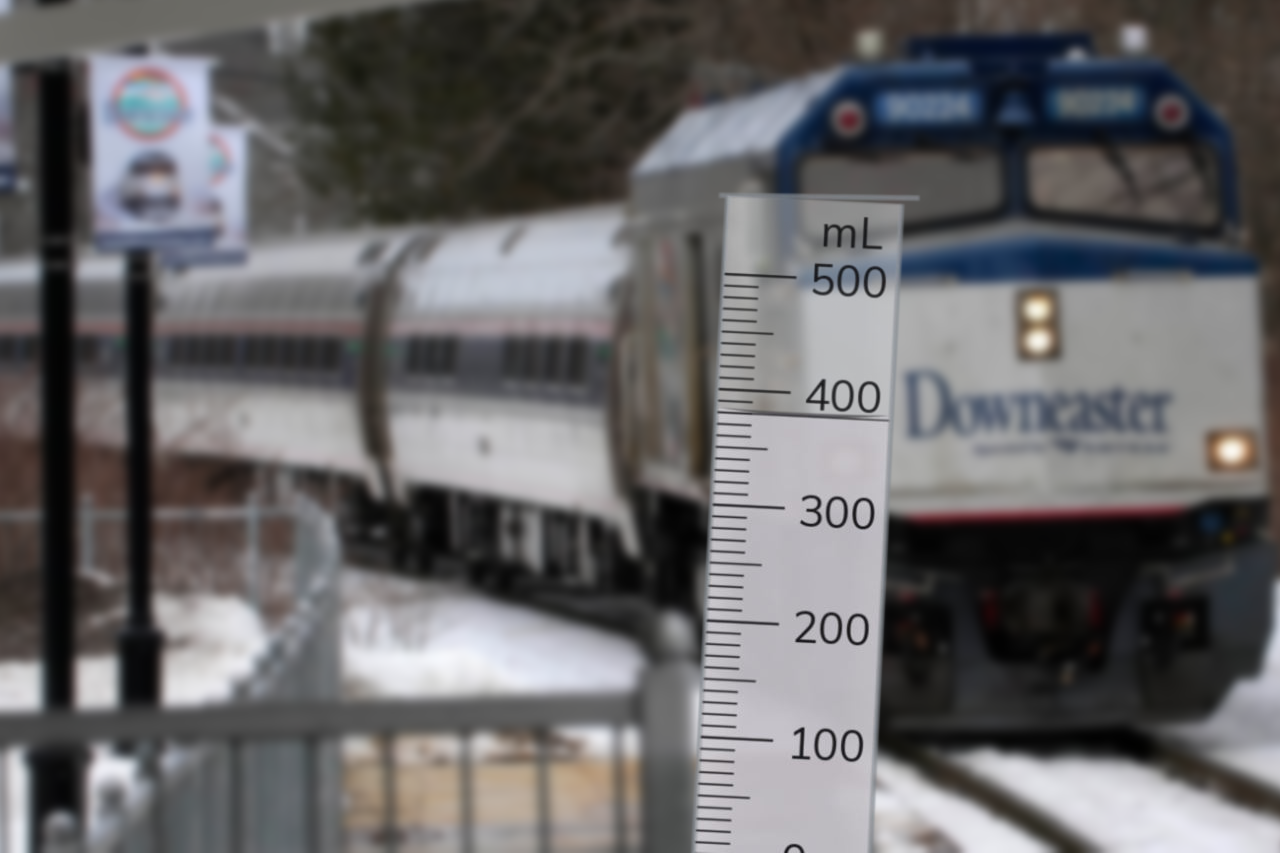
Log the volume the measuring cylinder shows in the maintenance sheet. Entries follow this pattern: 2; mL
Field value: 380; mL
